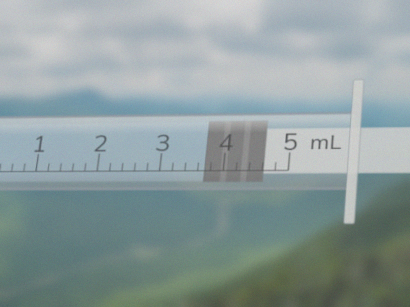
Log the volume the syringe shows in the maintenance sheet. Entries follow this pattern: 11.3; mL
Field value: 3.7; mL
